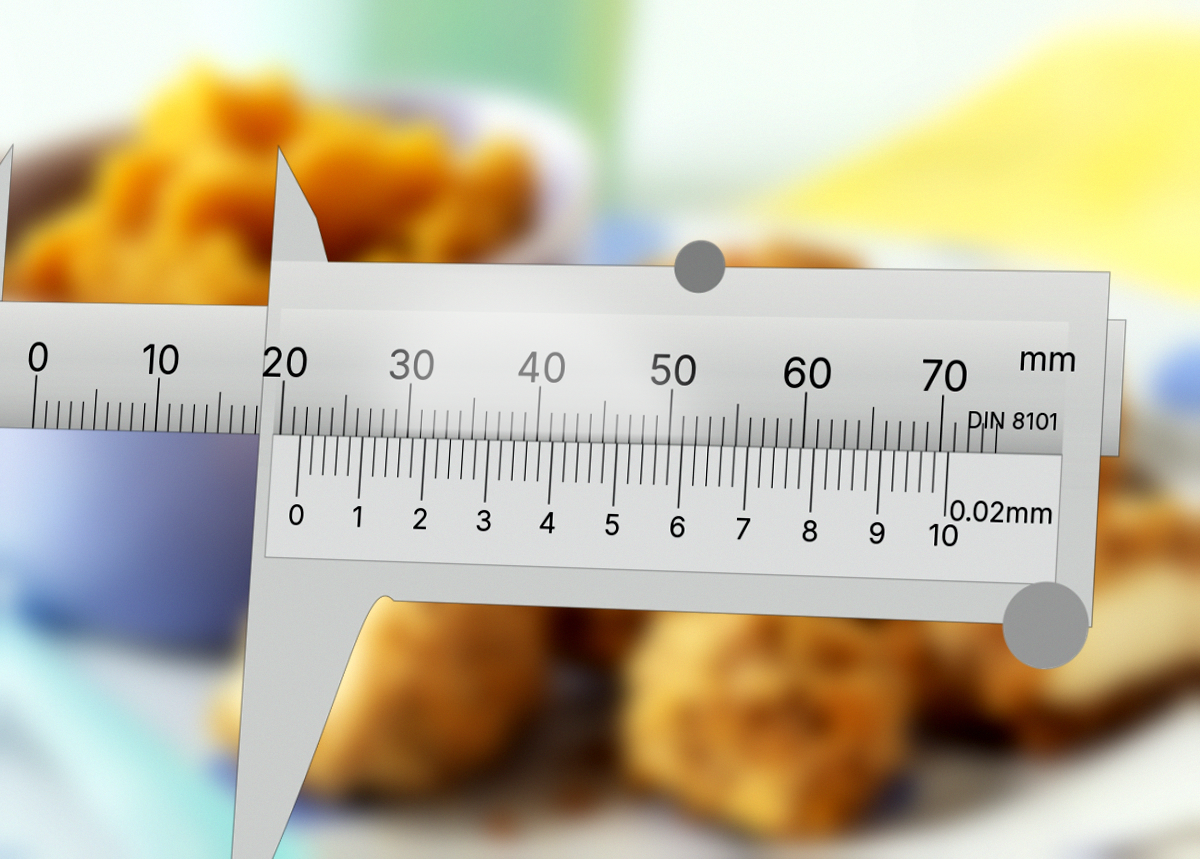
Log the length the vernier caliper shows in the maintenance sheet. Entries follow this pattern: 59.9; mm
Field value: 21.6; mm
